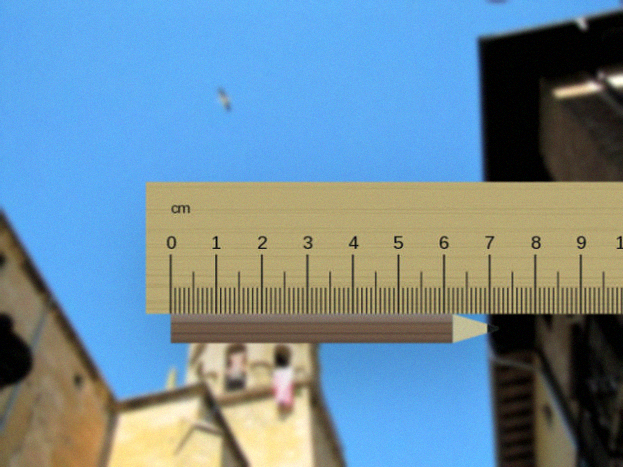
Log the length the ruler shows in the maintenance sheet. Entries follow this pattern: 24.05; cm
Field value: 7.2; cm
